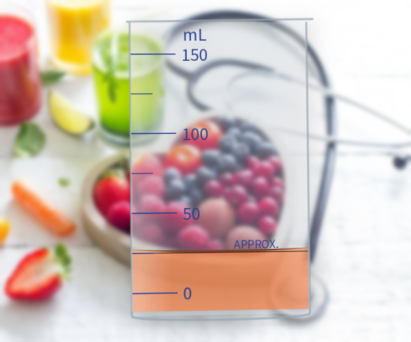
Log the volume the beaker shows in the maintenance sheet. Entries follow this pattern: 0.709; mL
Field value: 25; mL
